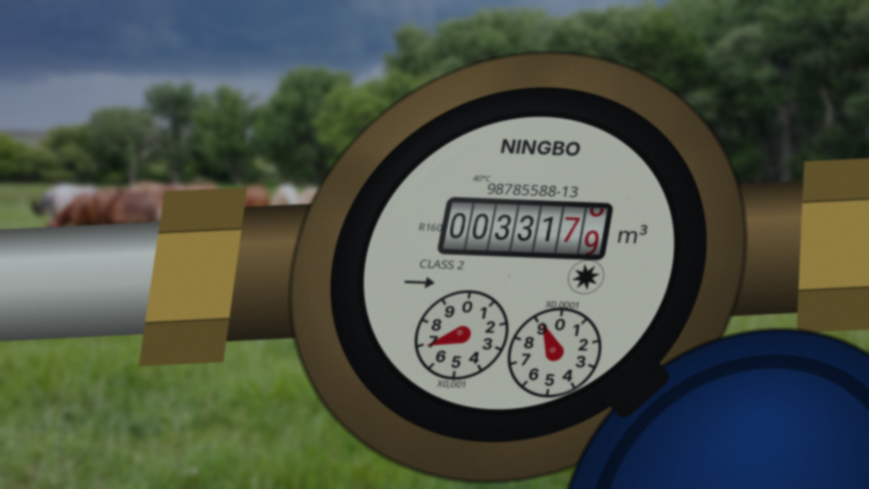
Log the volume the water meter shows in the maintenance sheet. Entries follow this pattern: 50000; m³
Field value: 331.7869; m³
